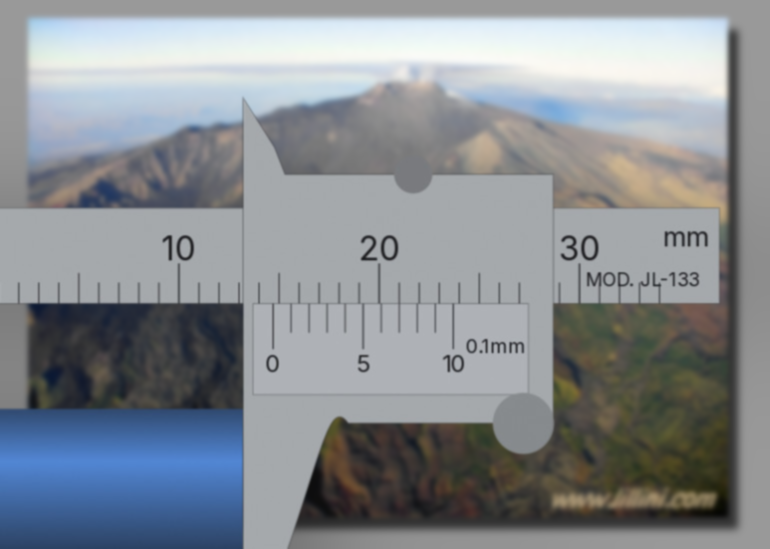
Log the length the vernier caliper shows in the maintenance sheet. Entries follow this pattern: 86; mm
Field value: 14.7; mm
